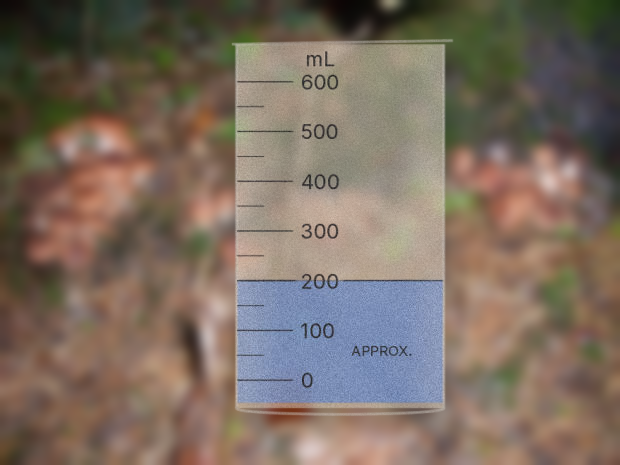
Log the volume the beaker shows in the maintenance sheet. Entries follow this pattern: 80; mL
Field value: 200; mL
